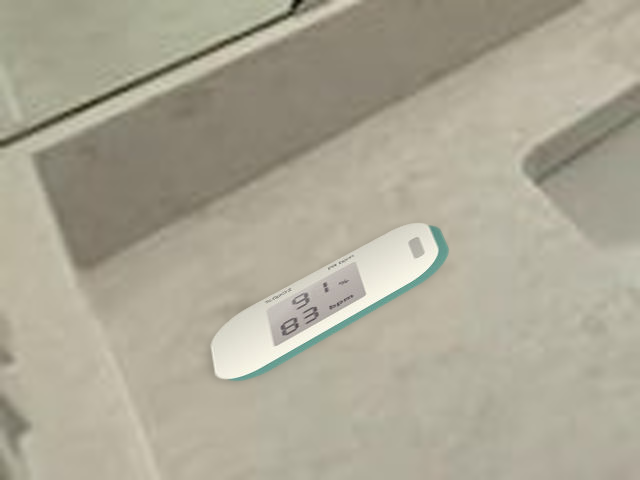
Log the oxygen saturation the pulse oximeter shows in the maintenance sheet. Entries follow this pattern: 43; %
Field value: 91; %
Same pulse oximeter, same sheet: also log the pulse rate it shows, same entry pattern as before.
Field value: 83; bpm
